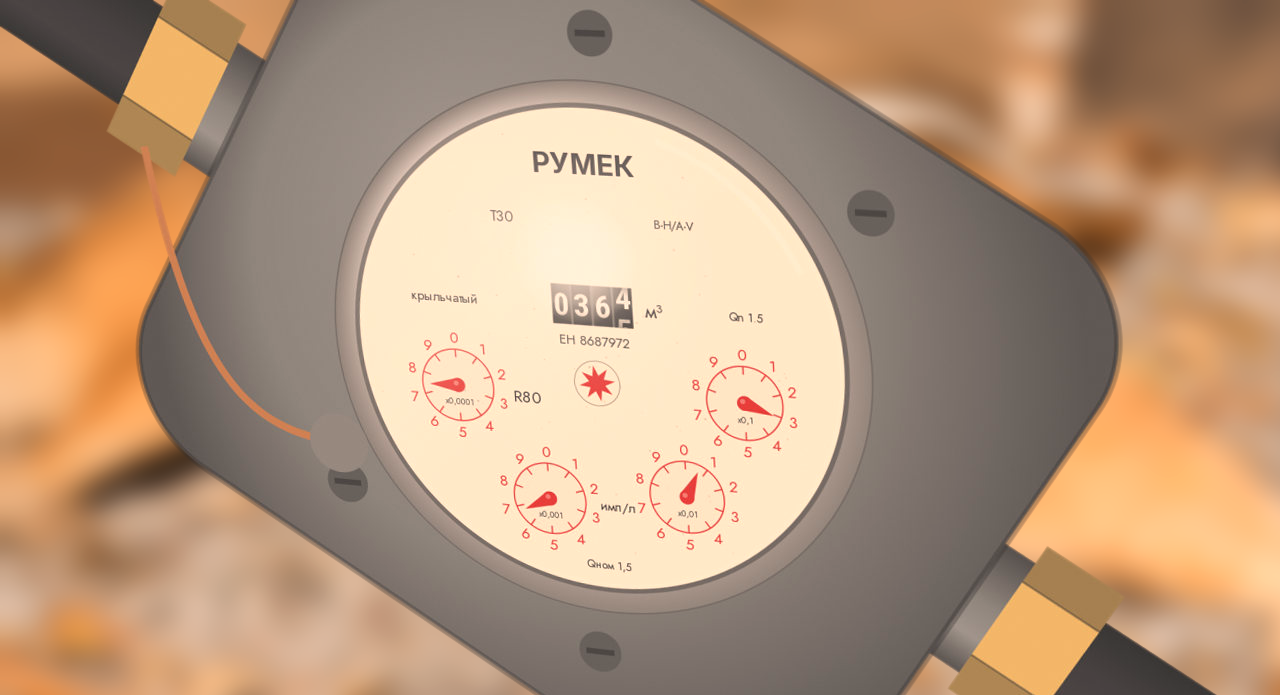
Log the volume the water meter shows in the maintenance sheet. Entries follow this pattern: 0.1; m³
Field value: 364.3067; m³
